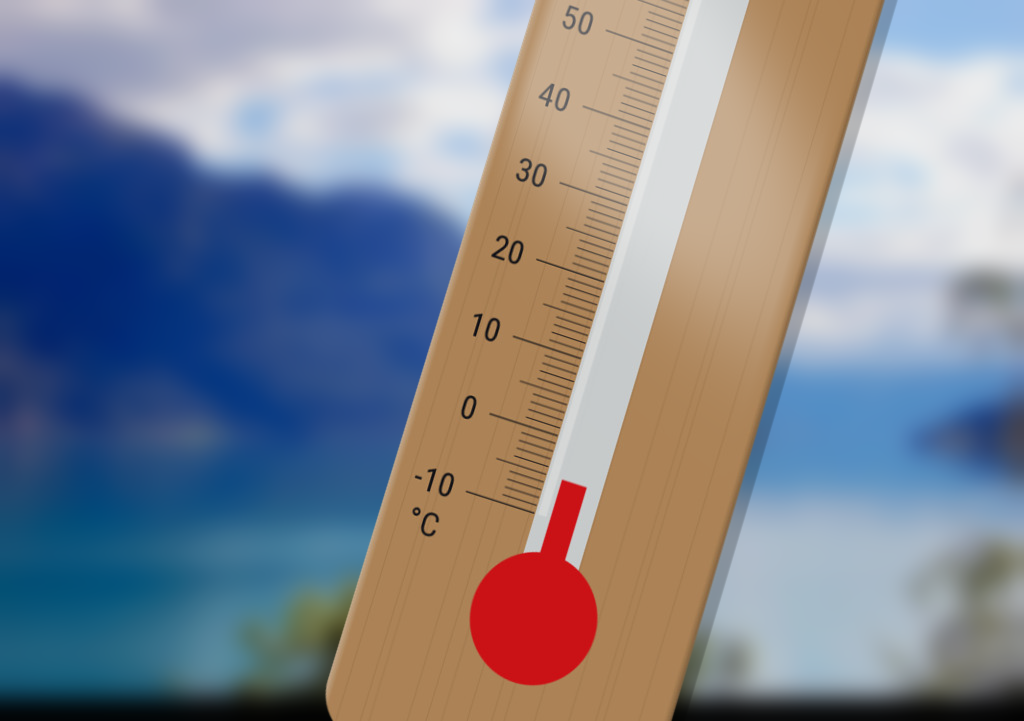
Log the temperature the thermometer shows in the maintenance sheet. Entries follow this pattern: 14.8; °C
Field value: -5; °C
